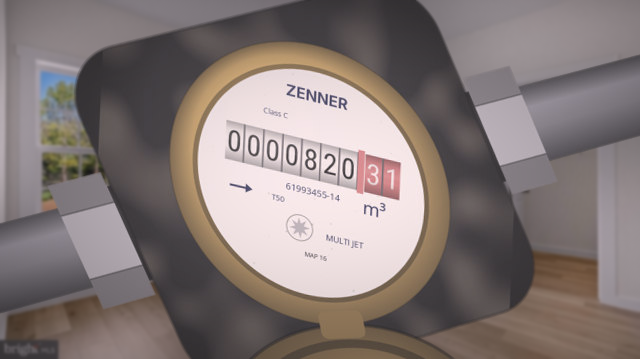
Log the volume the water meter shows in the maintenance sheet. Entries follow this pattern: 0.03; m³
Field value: 820.31; m³
